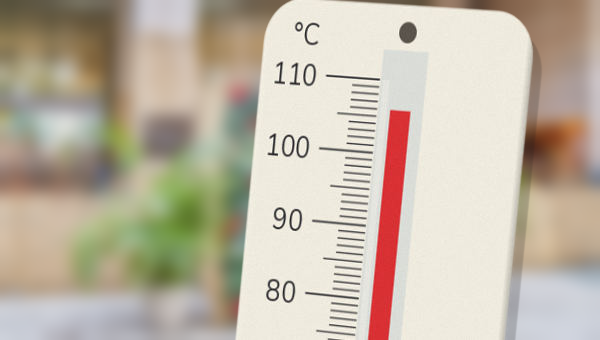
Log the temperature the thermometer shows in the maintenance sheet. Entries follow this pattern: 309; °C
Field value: 106; °C
